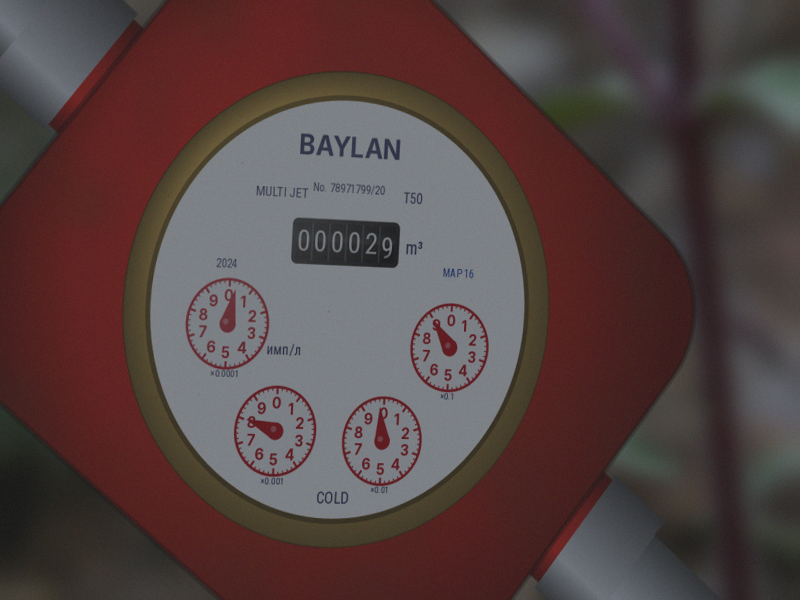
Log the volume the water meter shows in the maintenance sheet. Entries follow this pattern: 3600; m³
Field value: 28.8980; m³
